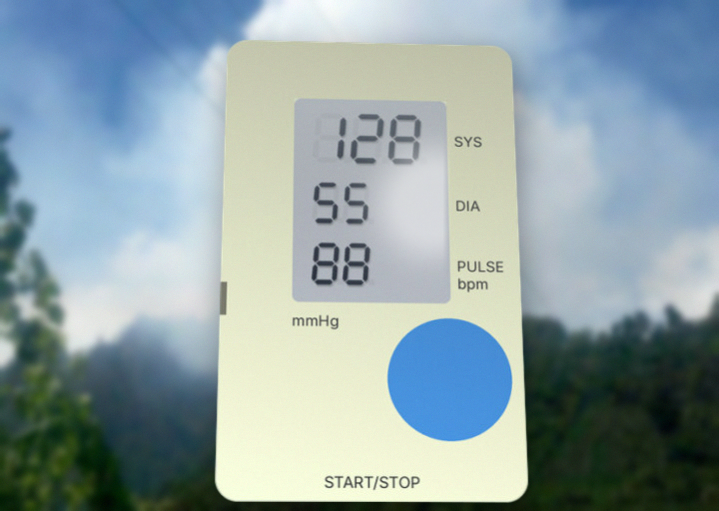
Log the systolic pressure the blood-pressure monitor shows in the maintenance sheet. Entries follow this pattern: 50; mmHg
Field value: 128; mmHg
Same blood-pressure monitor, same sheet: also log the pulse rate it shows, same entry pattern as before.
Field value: 88; bpm
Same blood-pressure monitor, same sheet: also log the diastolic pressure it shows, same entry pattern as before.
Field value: 55; mmHg
